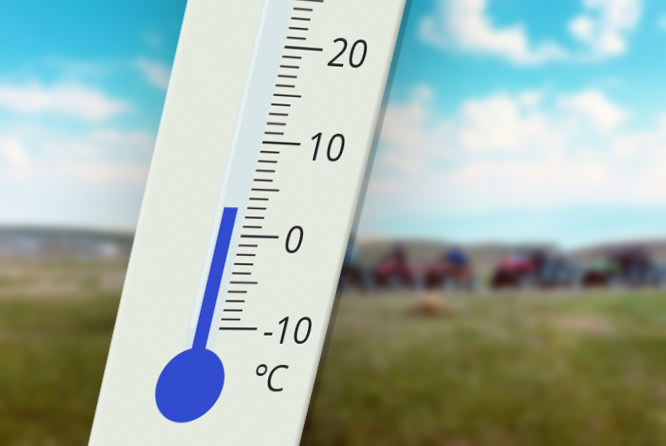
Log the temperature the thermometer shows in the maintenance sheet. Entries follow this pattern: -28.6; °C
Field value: 3; °C
